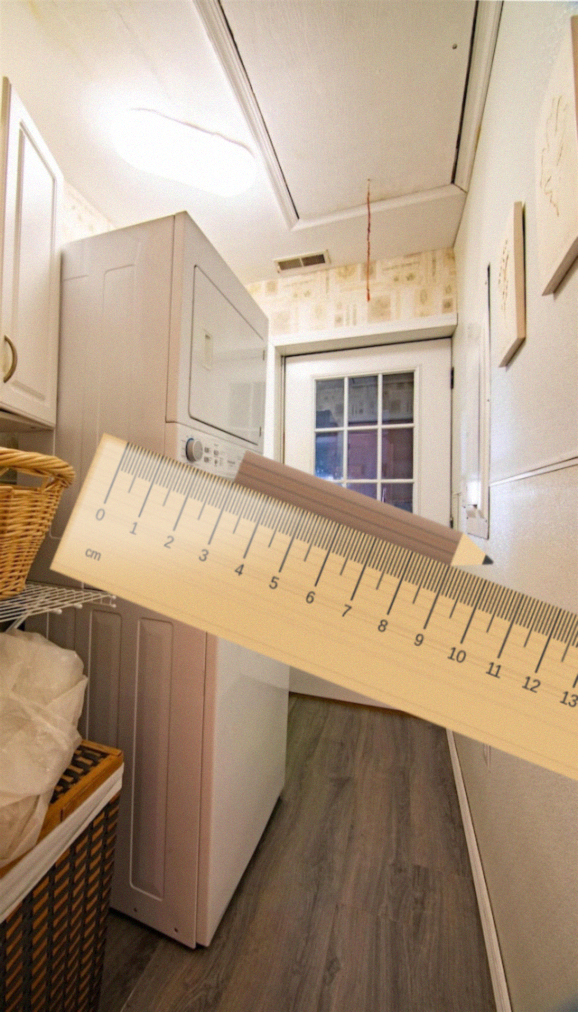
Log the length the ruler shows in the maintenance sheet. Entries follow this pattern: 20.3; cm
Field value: 7; cm
